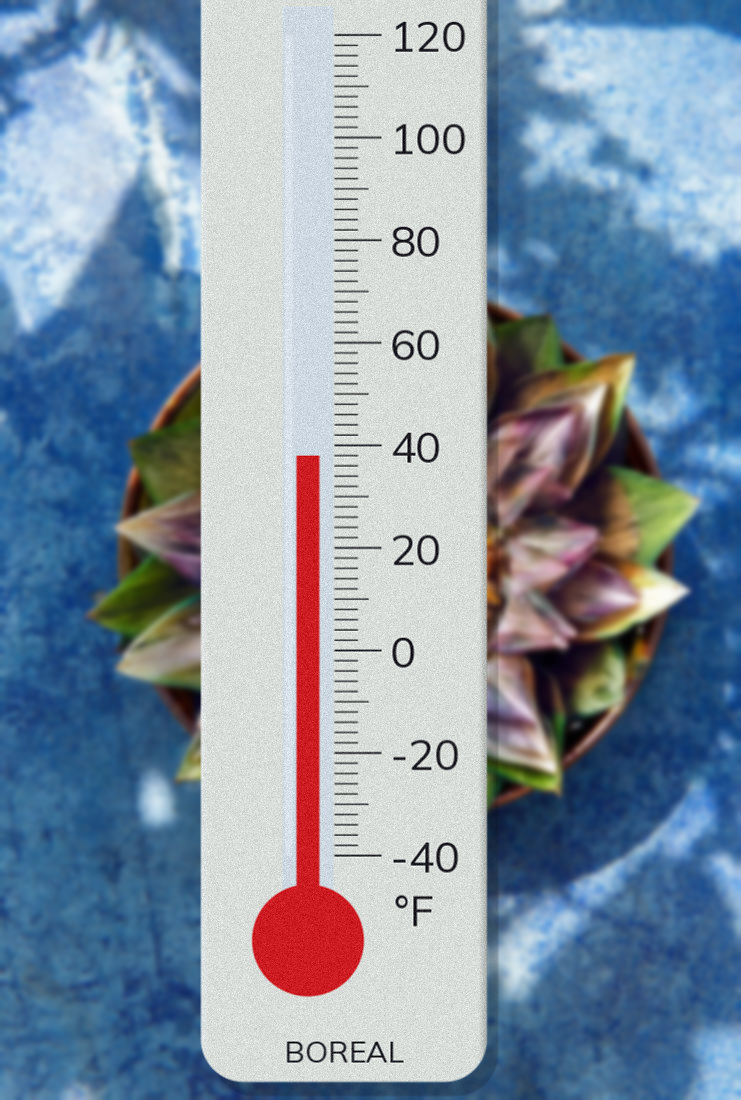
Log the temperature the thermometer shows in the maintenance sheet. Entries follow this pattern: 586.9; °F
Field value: 38; °F
